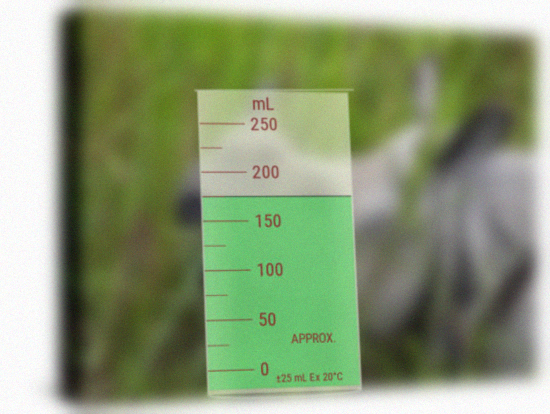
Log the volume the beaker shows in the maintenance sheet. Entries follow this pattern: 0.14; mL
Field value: 175; mL
